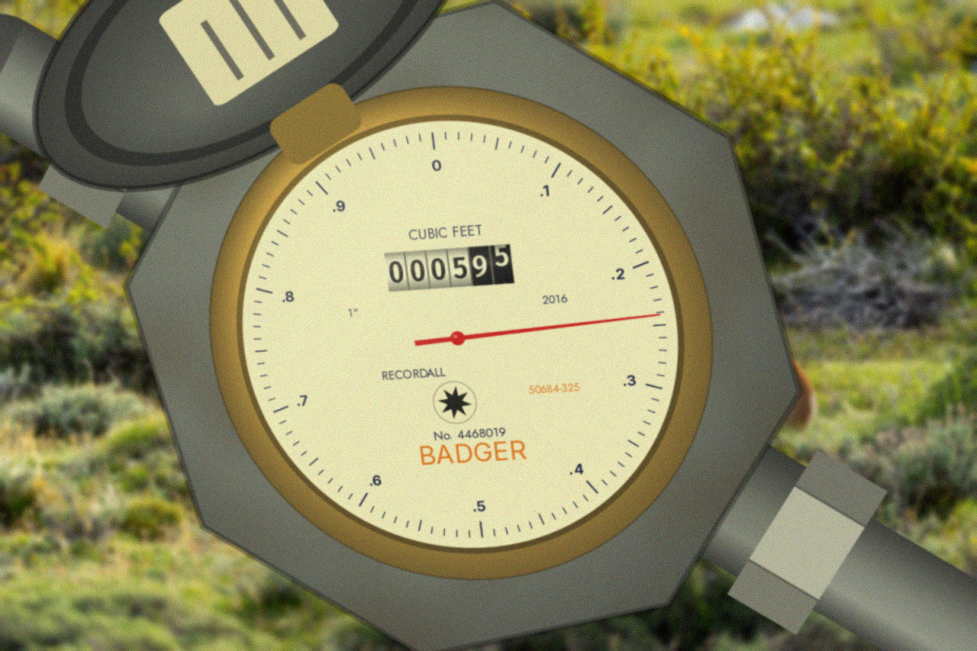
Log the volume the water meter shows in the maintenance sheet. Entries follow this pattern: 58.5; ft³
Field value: 595.24; ft³
